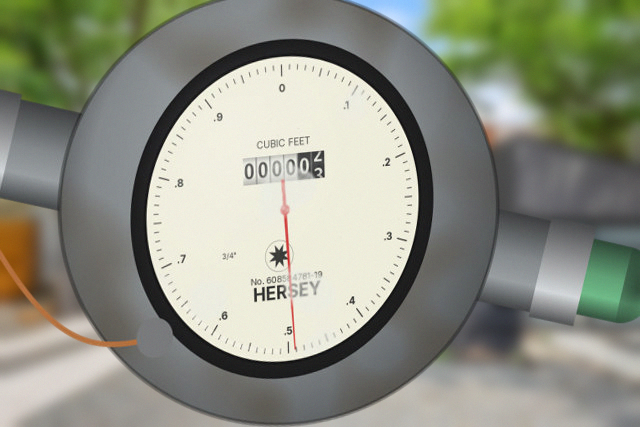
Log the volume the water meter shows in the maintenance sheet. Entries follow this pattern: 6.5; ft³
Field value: 2.49; ft³
